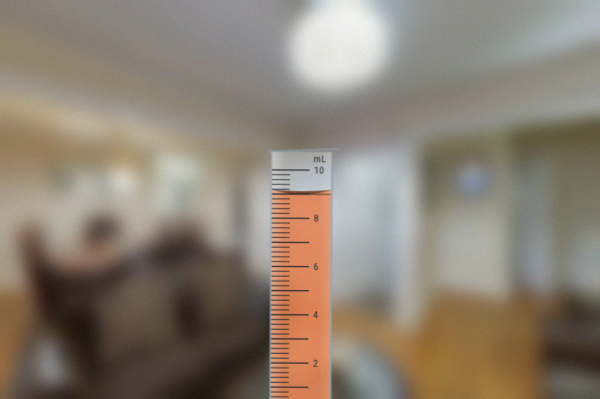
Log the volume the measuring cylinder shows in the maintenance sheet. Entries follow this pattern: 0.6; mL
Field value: 9; mL
